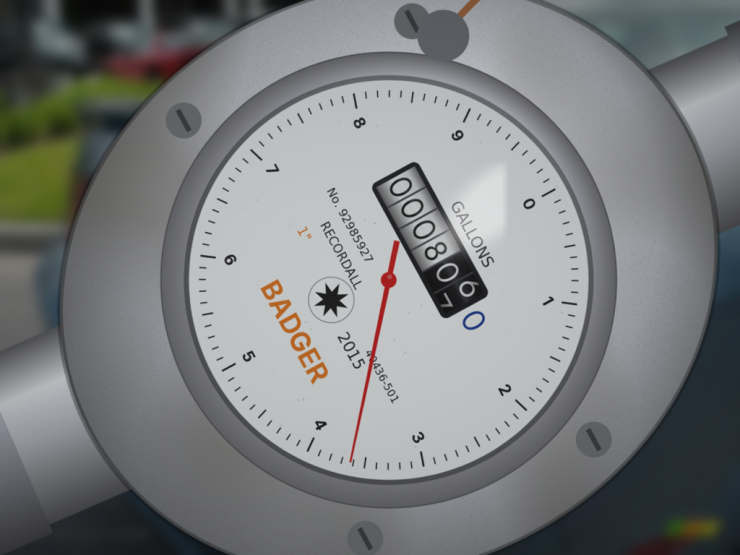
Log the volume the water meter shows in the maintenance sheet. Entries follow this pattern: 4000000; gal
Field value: 8063.6; gal
